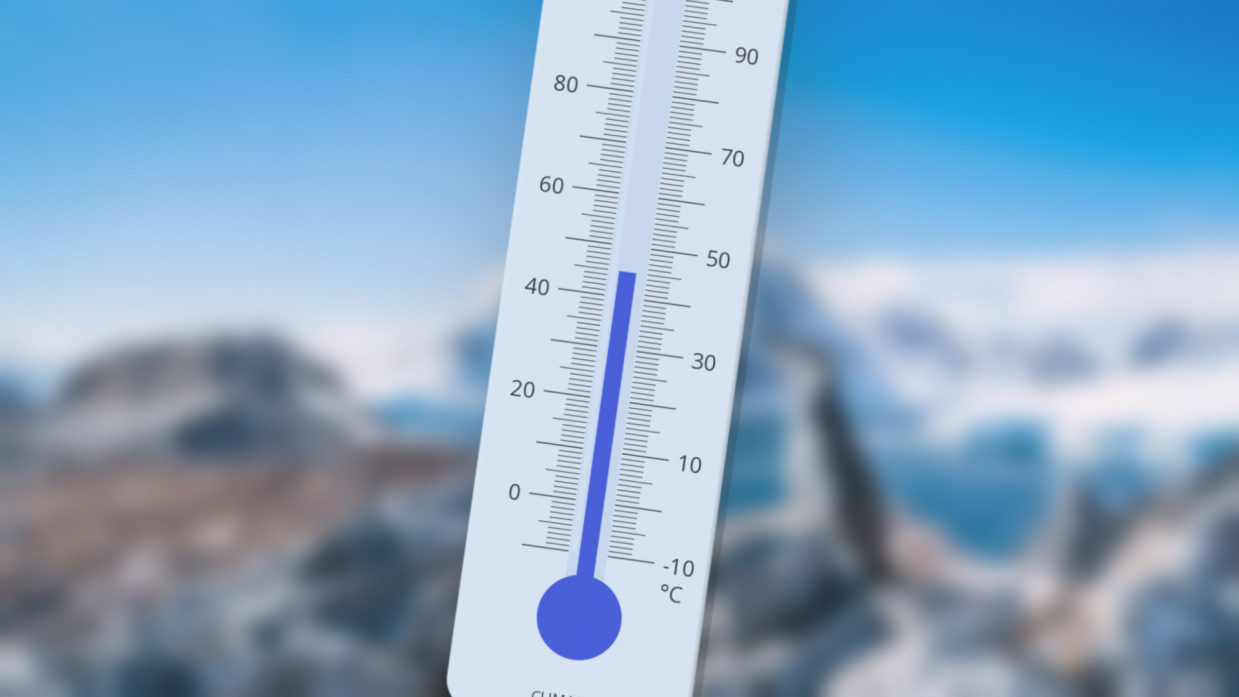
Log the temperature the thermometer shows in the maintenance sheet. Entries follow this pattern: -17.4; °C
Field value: 45; °C
